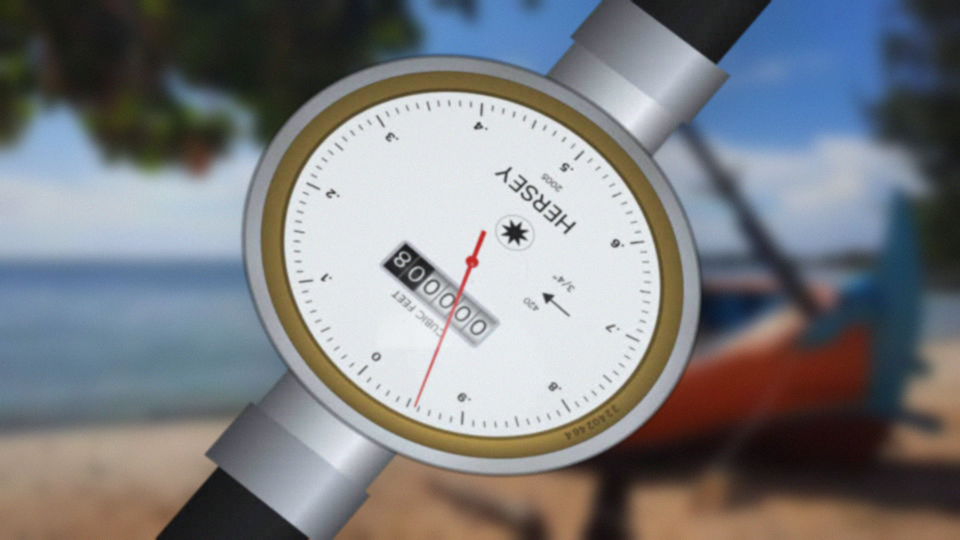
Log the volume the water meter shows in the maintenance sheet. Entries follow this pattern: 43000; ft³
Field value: 7.94; ft³
